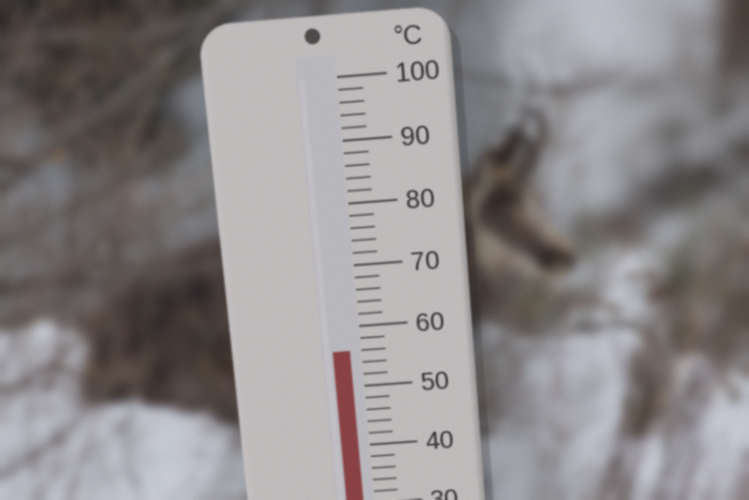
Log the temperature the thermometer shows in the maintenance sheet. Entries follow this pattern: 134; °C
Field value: 56; °C
